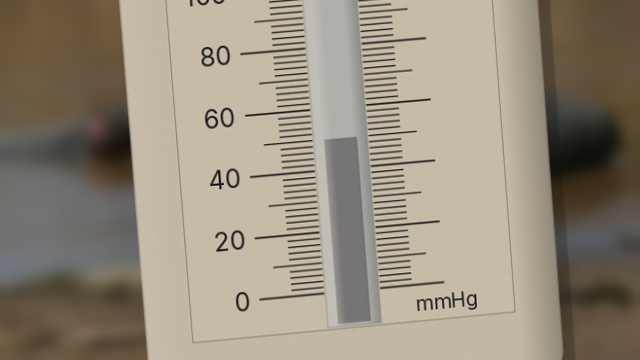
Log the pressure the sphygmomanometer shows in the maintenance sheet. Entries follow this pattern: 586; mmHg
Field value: 50; mmHg
